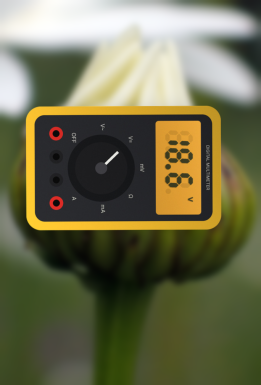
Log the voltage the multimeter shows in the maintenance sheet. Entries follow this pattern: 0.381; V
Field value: 18.6; V
